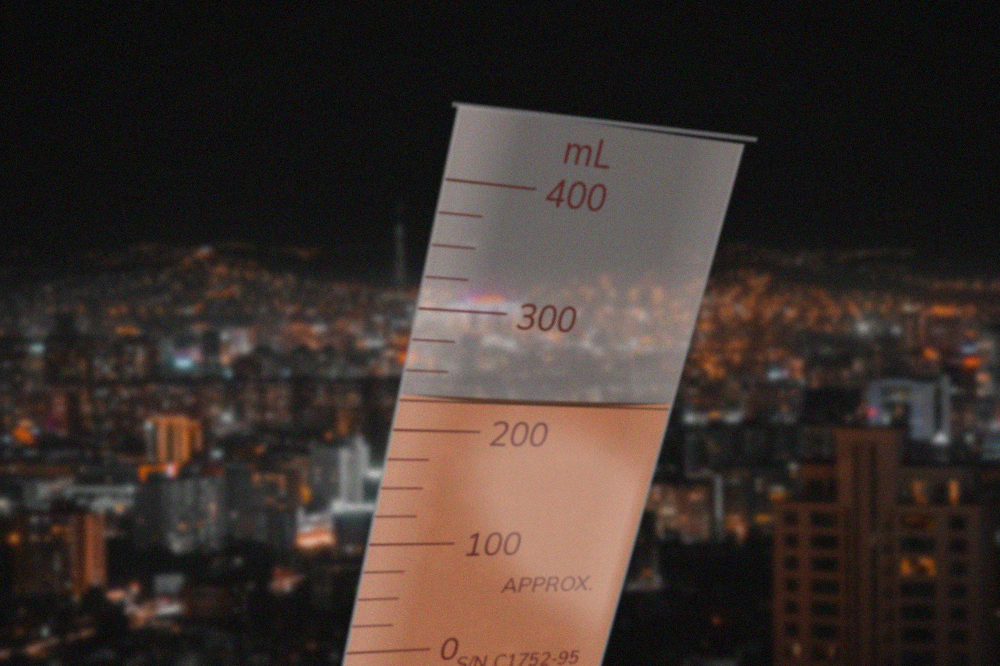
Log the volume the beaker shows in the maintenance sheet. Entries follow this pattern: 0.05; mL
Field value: 225; mL
